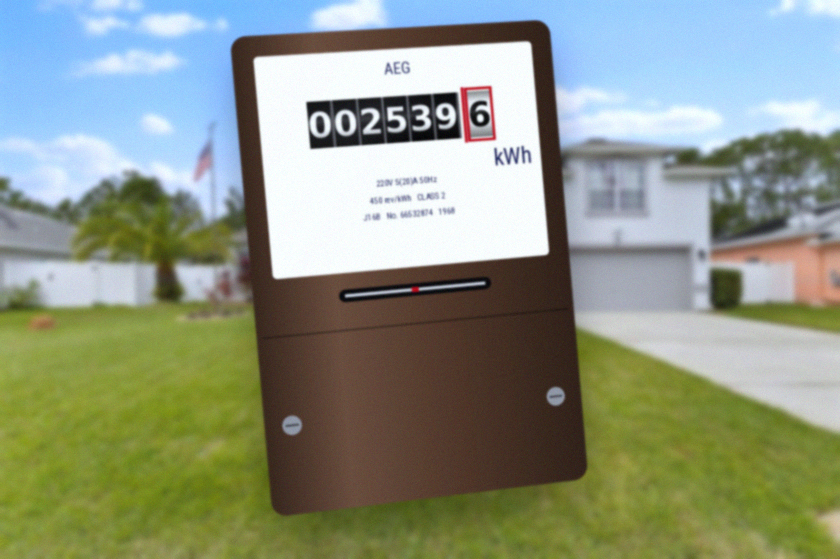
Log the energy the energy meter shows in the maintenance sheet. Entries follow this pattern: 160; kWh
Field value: 2539.6; kWh
